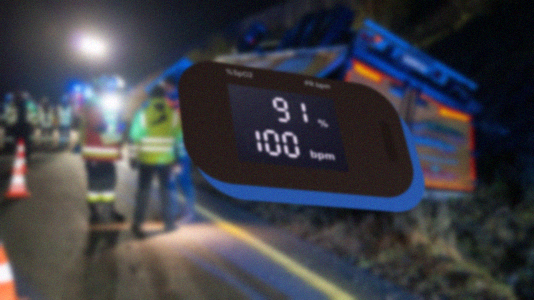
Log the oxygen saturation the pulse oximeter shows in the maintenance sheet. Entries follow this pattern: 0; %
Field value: 91; %
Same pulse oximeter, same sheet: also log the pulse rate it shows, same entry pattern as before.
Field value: 100; bpm
